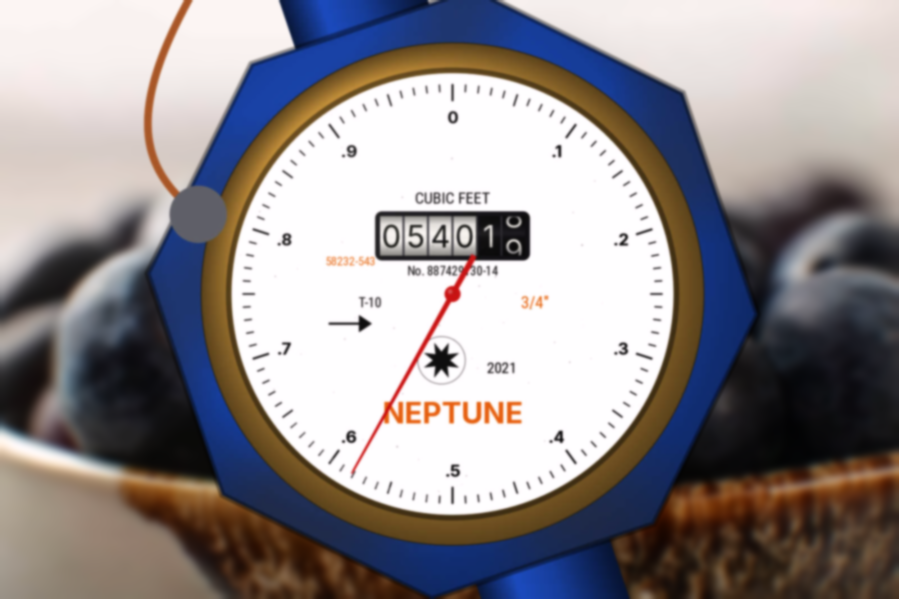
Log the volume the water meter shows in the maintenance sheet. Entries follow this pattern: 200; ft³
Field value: 54018.58; ft³
